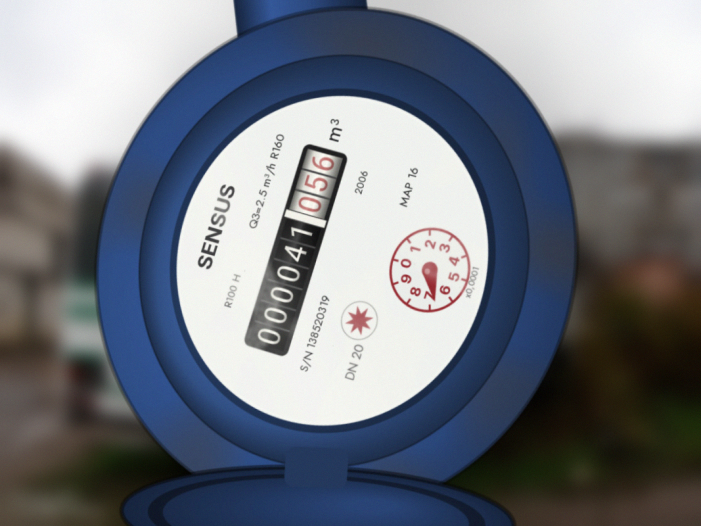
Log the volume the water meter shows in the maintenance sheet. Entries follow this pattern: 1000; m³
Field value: 41.0566; m³
